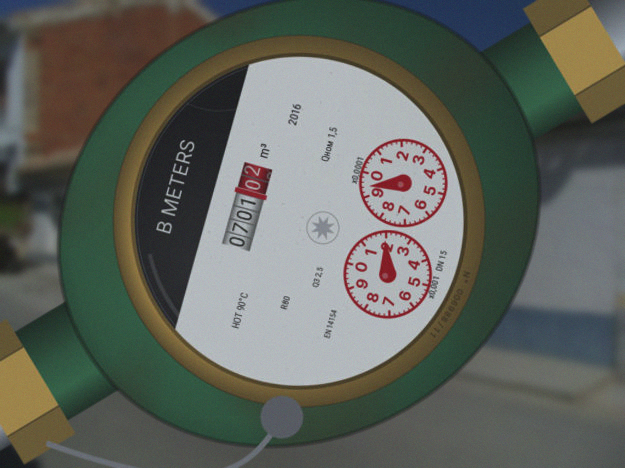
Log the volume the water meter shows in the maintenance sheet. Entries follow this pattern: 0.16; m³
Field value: 701.0219; m³
